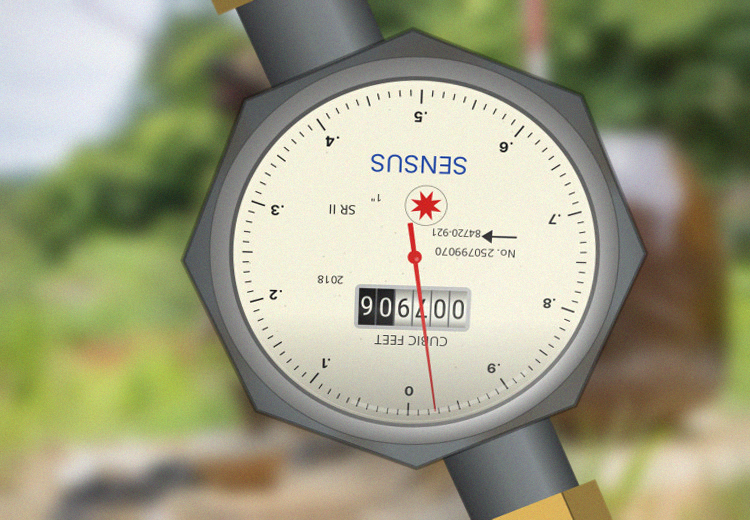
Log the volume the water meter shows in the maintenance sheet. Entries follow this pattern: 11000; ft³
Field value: 7905.97; ft³
